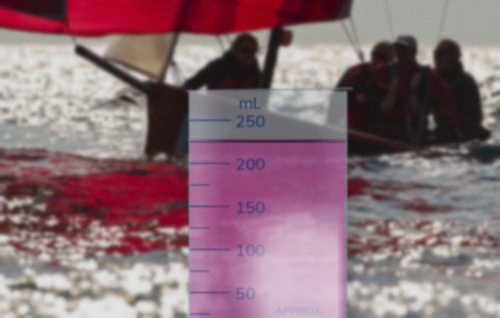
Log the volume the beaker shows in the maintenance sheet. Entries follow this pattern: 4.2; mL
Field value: 225; mL
